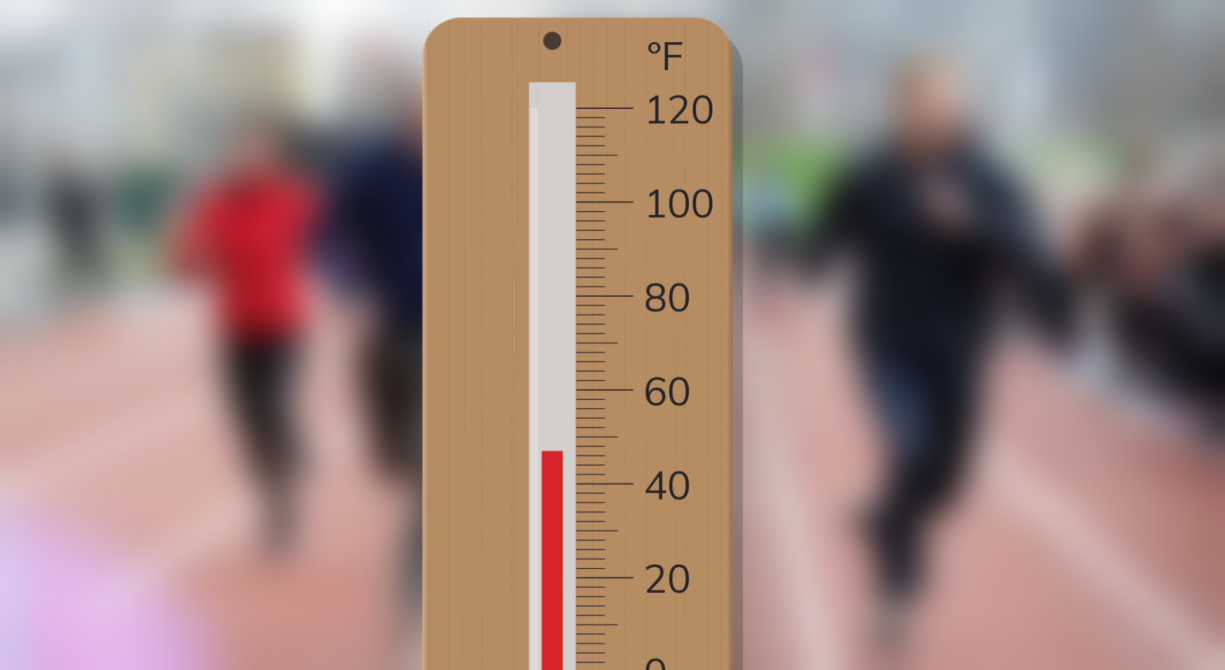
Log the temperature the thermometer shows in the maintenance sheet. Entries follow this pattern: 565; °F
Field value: 47; °F
